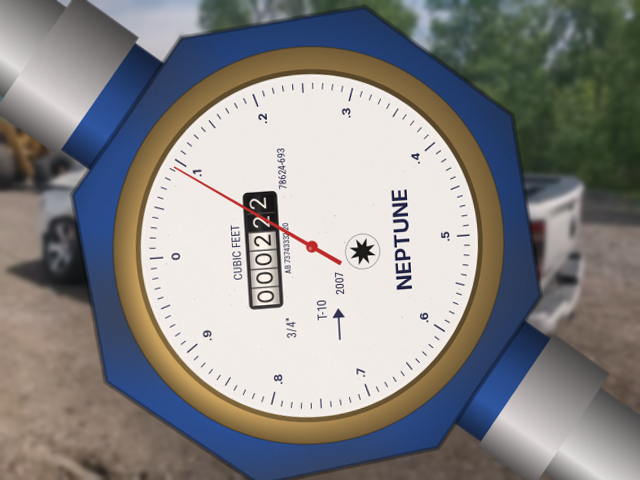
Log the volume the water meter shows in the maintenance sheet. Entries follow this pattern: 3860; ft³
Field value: 222.09; ft³
